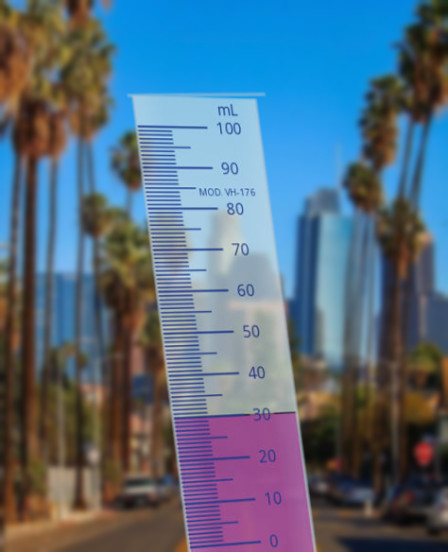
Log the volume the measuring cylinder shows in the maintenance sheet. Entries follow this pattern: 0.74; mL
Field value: 30; mL
